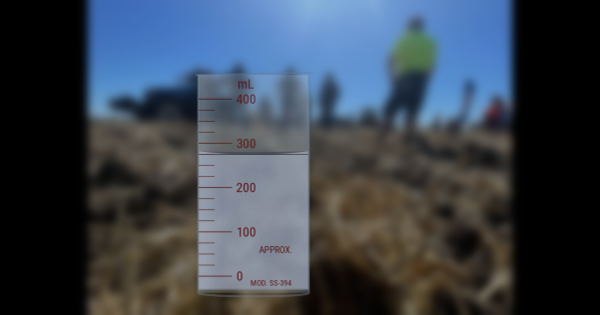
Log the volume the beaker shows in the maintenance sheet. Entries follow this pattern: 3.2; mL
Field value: 275; mL
